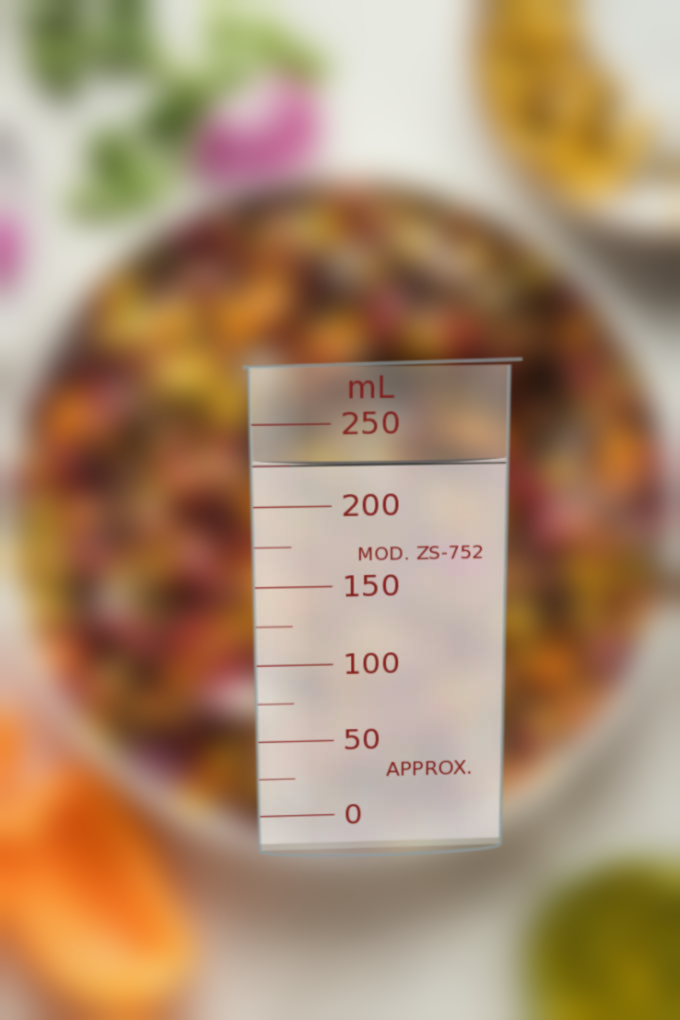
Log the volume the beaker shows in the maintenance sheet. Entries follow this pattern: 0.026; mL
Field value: 225; mL
